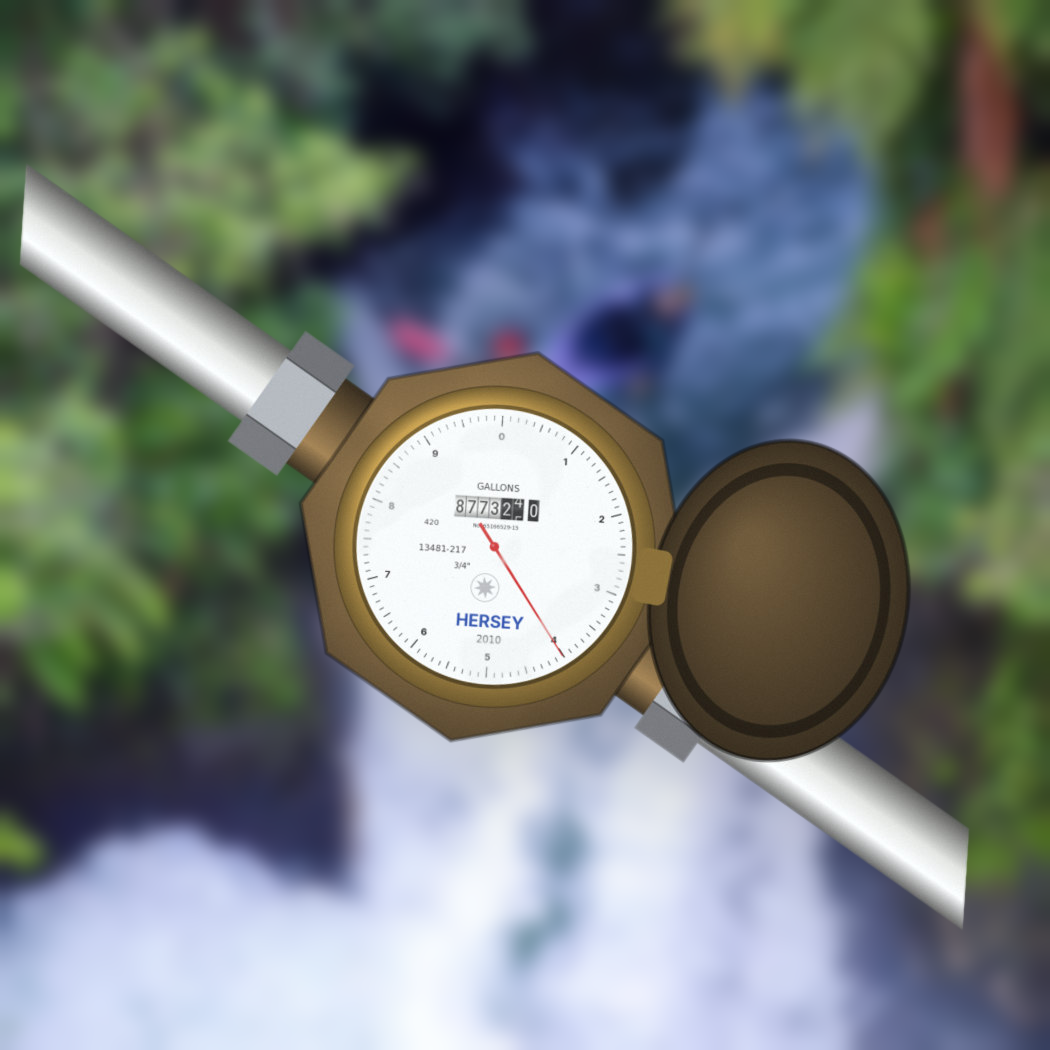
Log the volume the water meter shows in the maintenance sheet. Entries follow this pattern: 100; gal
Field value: 8773244.0; gal
